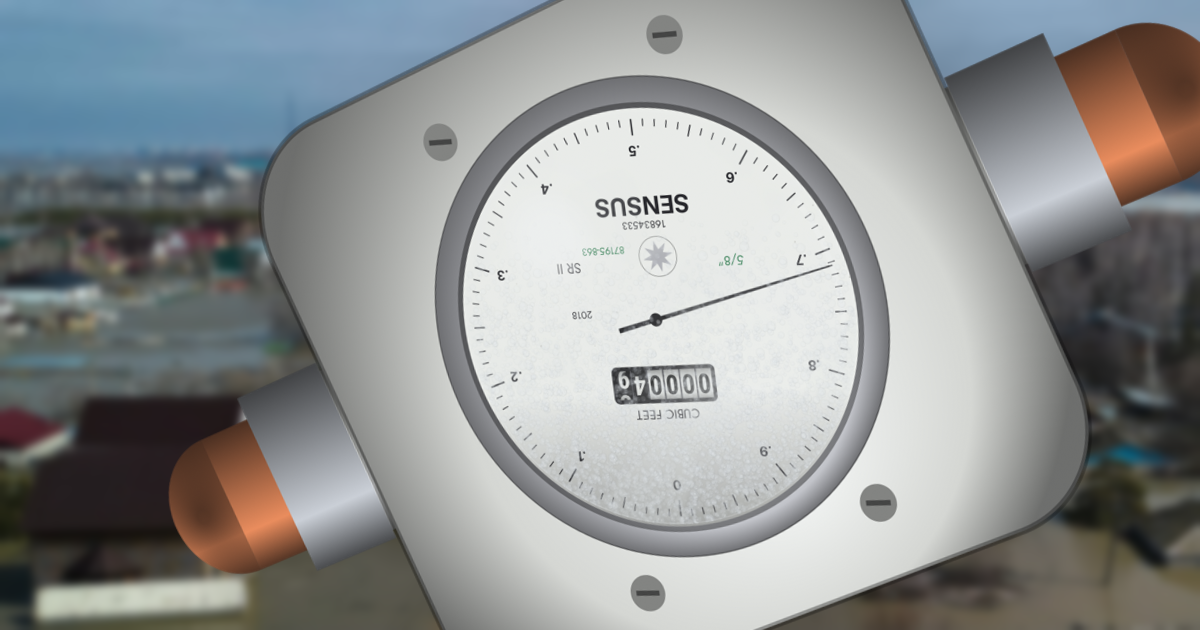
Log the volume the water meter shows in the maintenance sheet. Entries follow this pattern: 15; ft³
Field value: 48.71; ft³
